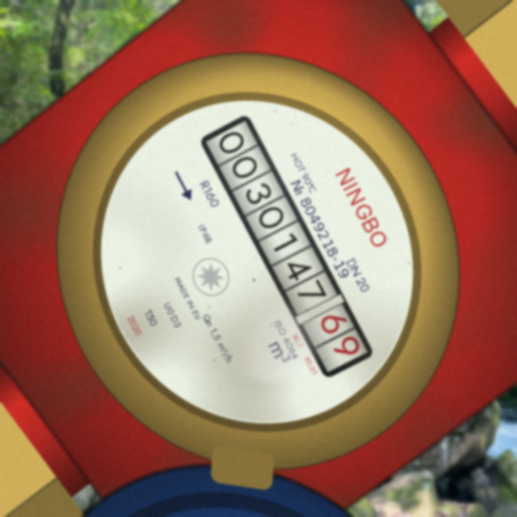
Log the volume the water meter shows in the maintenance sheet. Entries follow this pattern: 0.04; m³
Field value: 30147.69; m³
